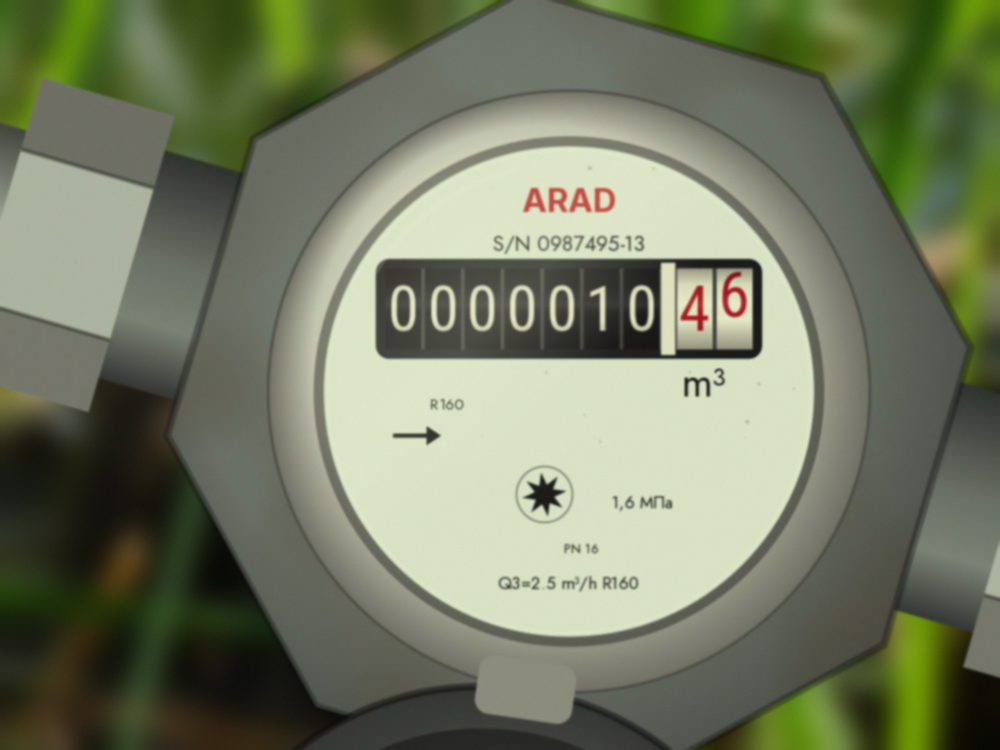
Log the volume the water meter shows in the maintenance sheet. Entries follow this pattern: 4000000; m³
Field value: 10.46; m³
